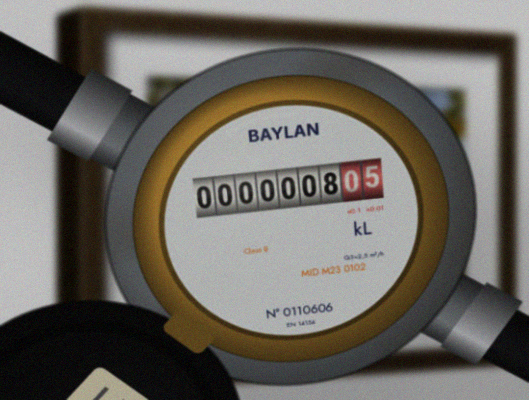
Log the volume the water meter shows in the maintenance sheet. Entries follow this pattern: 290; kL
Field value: 8.05; kL
